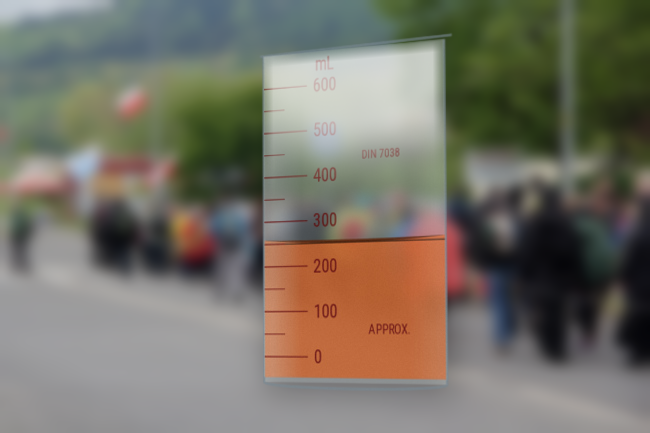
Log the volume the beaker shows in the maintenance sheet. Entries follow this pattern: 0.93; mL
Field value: 250; mL
